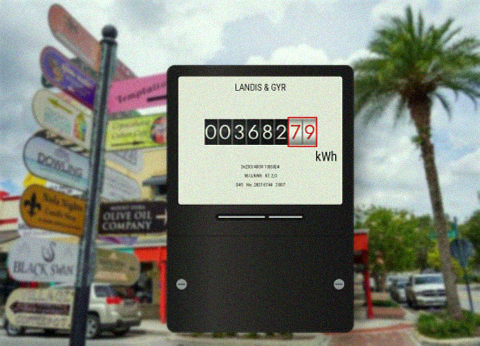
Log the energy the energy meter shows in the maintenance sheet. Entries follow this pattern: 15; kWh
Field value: 3682.79; kWh
